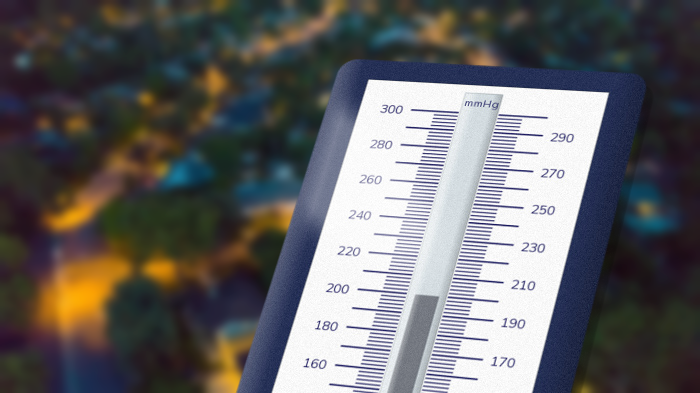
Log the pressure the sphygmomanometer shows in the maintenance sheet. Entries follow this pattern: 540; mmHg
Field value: 200; mmHg
